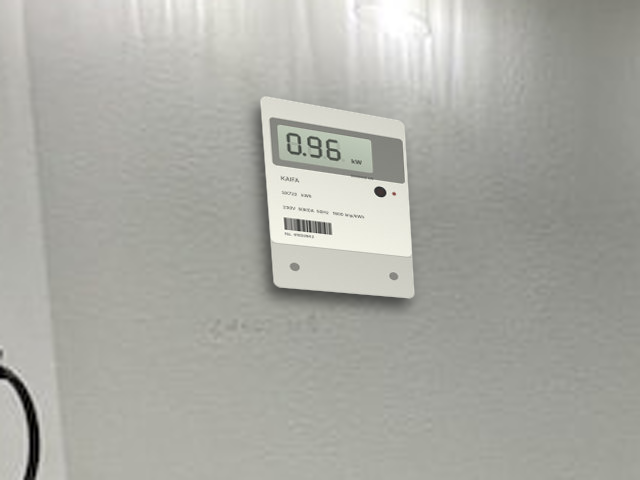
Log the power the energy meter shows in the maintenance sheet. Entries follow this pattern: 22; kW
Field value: 0.96; kW
